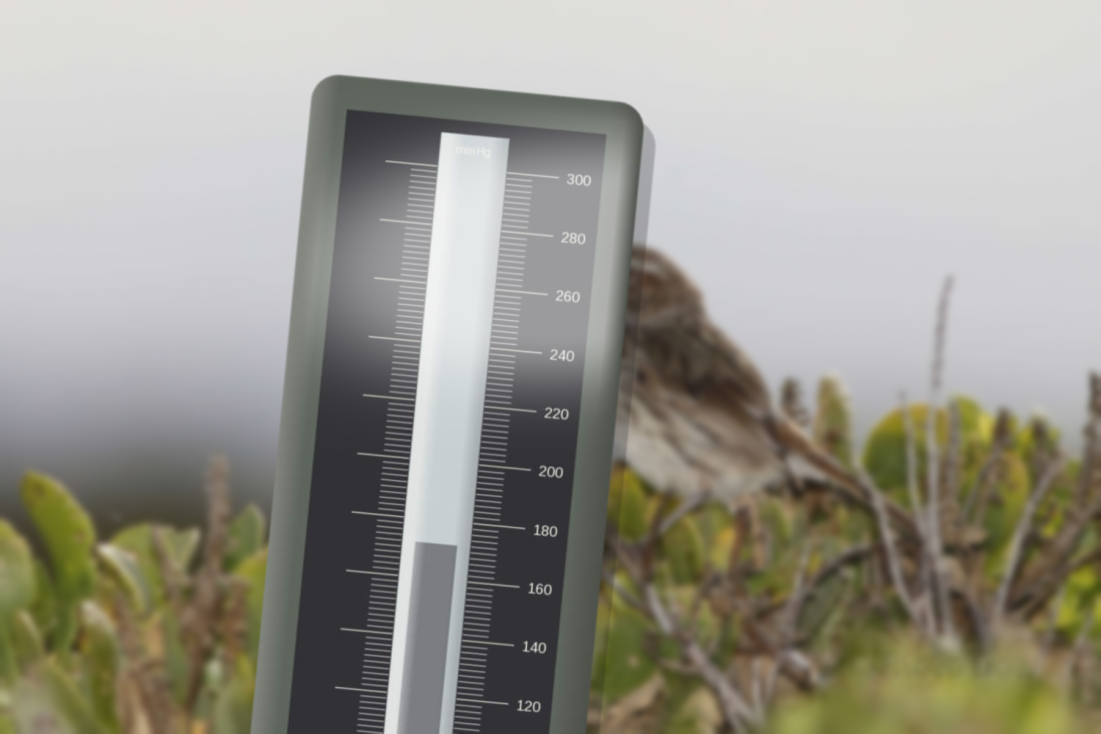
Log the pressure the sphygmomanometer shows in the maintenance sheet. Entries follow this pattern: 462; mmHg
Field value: 172; mmHg
